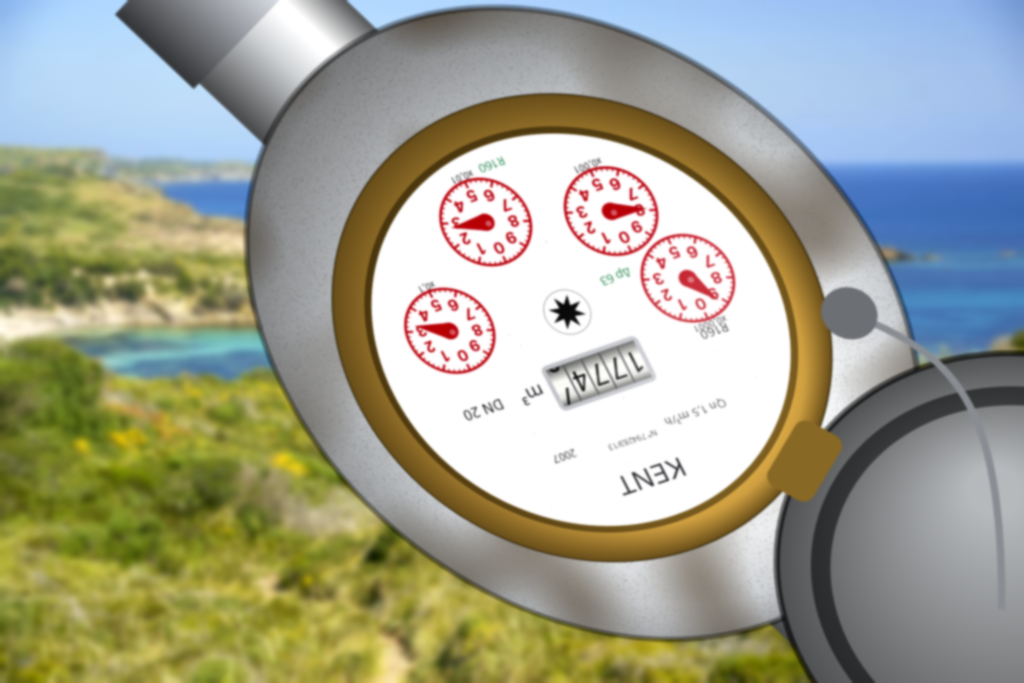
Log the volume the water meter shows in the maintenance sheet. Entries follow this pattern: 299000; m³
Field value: 17747.3279; m³
